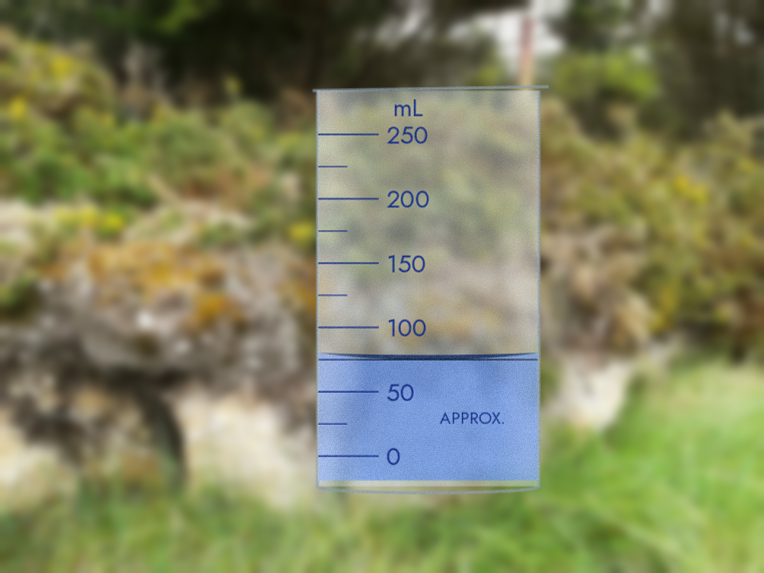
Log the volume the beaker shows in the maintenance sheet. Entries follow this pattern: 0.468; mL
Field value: 75; mL
